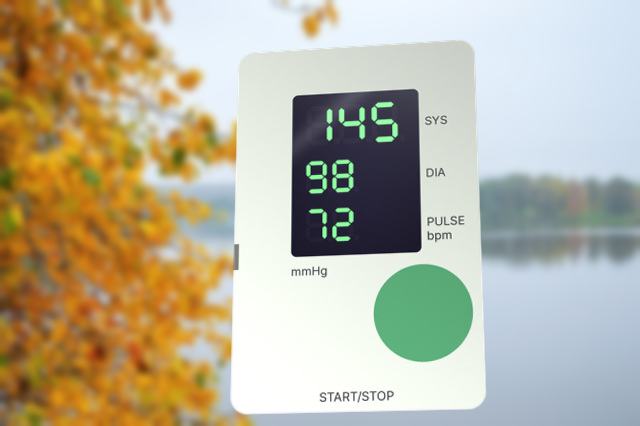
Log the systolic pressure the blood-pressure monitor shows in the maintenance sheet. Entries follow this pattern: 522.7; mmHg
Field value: 145; mmHg
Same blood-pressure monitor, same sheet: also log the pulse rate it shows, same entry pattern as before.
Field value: 72; bpm
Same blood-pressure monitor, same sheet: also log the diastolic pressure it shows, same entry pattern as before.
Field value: 98; mmHg
